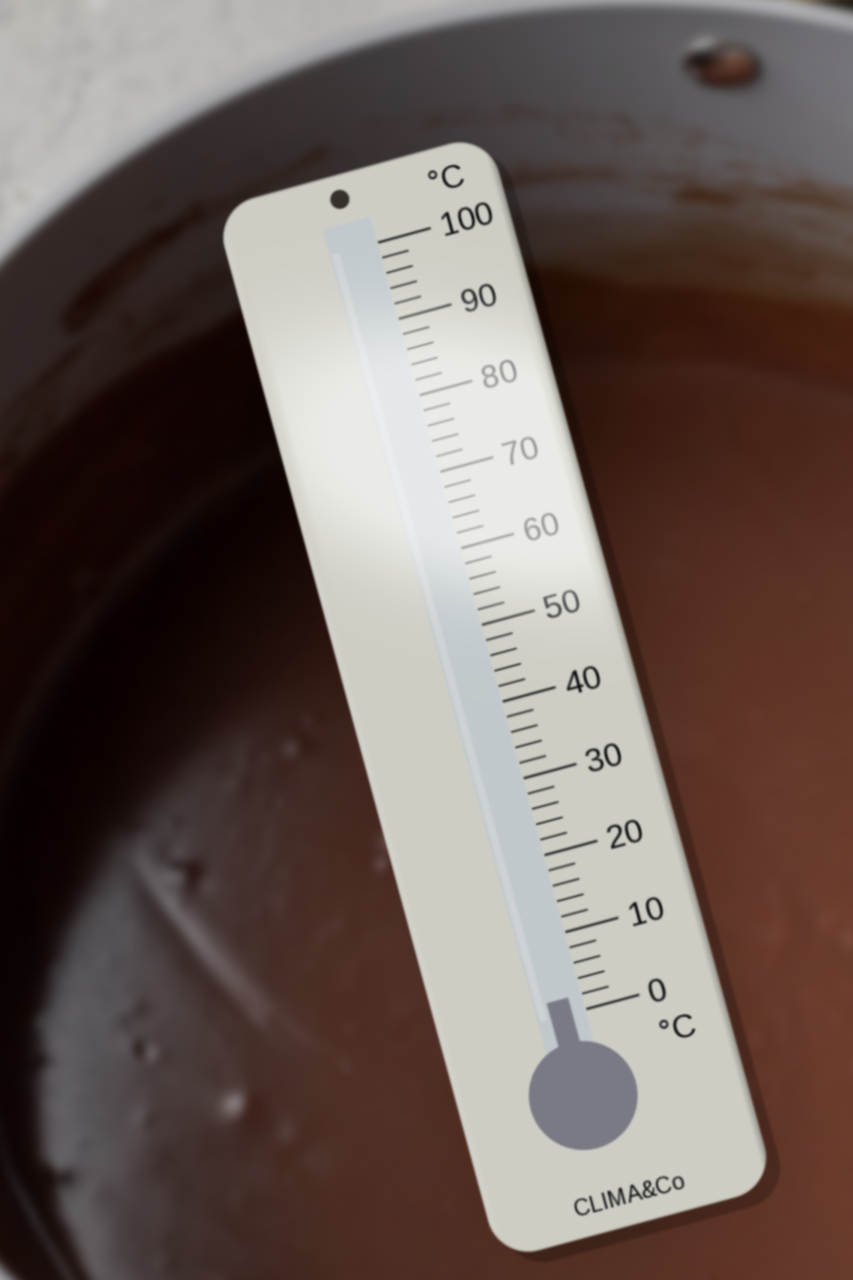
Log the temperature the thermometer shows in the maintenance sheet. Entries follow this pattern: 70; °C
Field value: 2; °C
